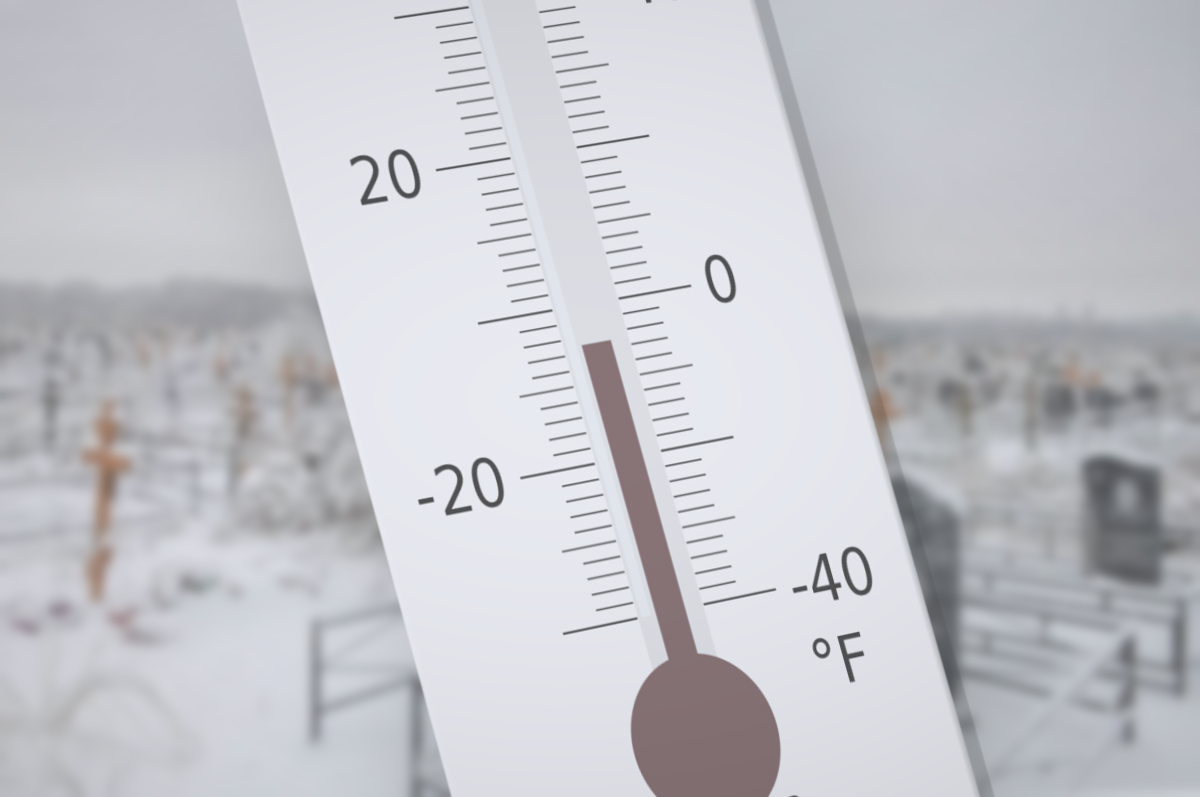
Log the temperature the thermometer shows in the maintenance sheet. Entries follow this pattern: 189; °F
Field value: -5; °F
